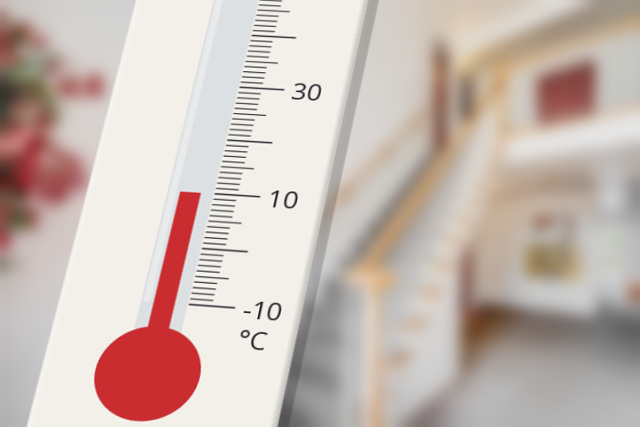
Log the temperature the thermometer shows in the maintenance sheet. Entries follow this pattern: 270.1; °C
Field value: 10; °C
